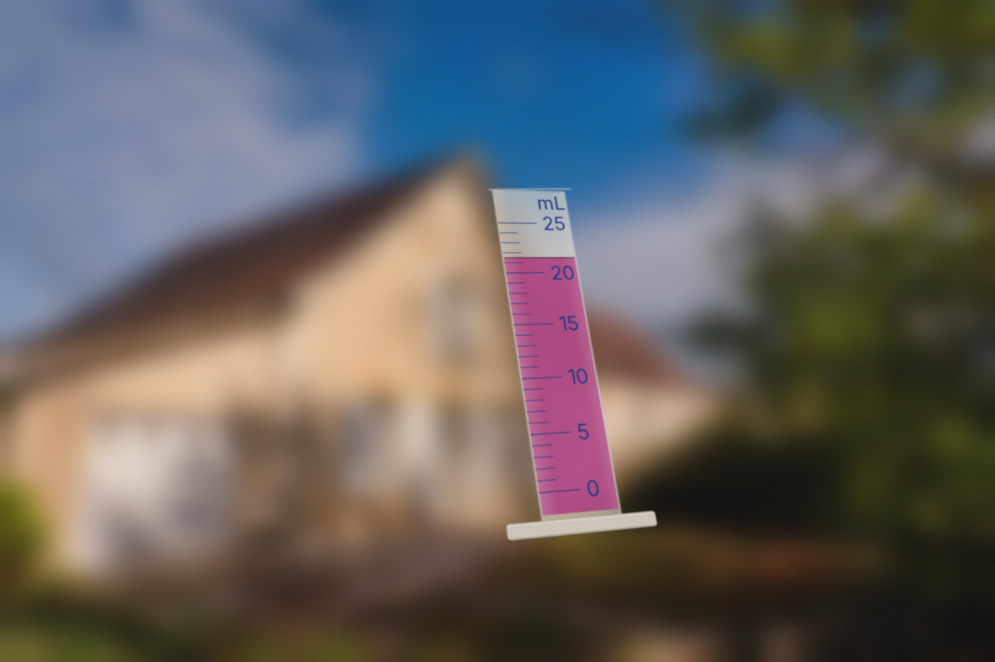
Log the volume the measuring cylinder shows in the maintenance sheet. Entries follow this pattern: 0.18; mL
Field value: 21.5; mL
